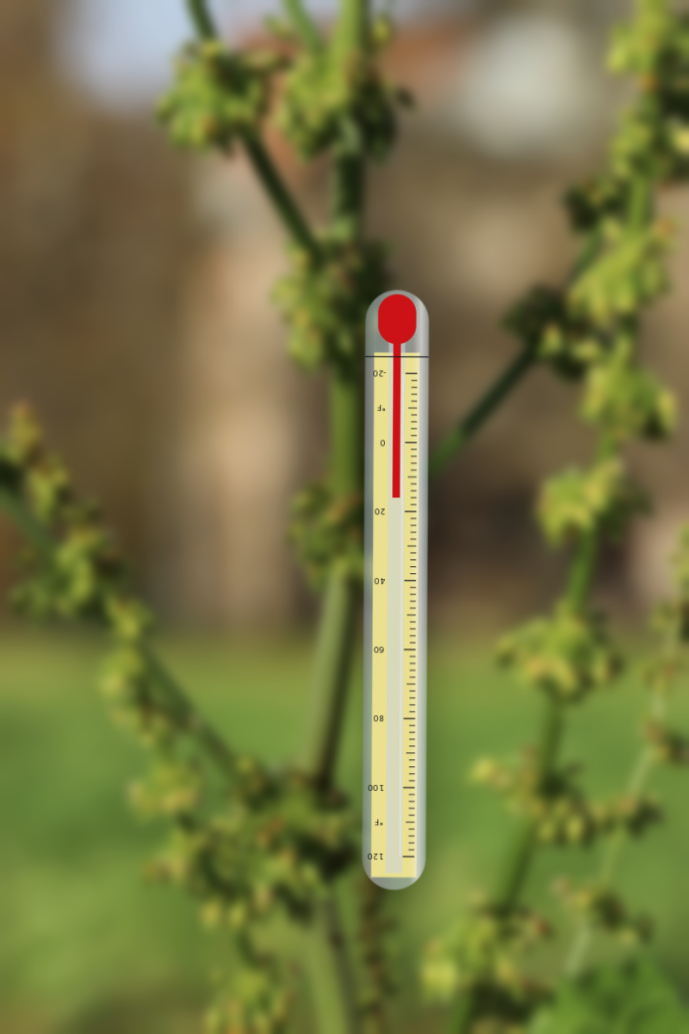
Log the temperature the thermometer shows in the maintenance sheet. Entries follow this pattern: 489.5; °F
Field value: 16; °F
